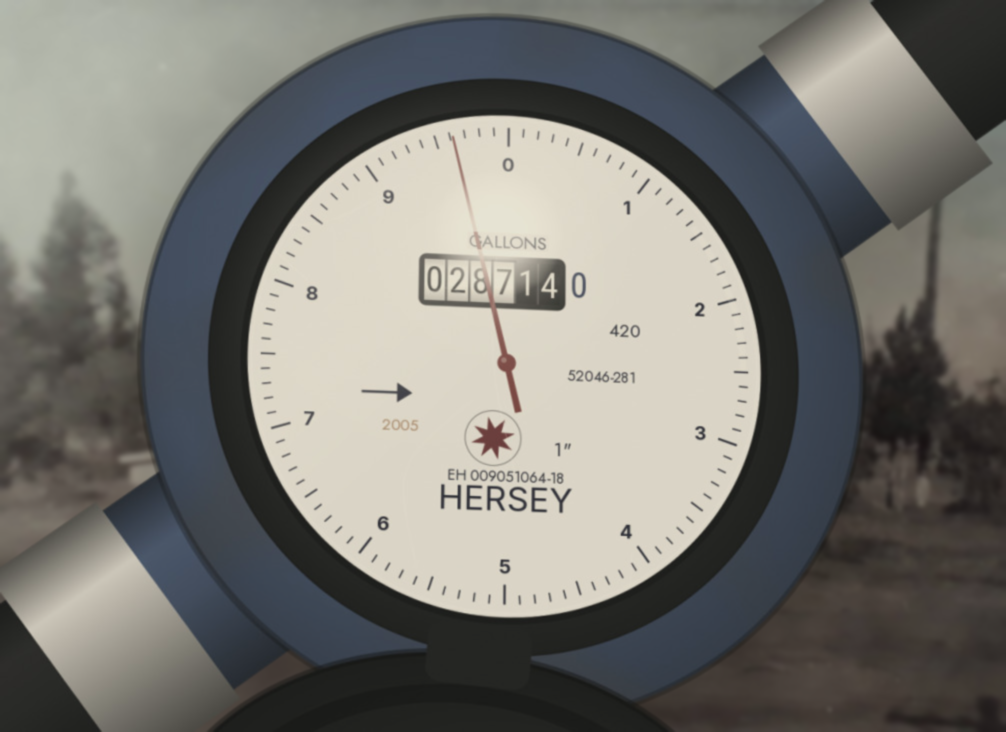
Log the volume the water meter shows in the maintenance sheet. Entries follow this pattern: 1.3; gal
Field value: 287139.6; gal
